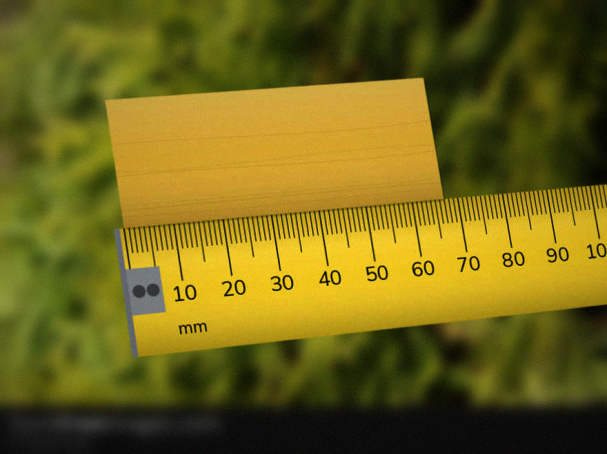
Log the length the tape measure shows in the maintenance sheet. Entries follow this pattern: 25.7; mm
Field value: 67; mm
